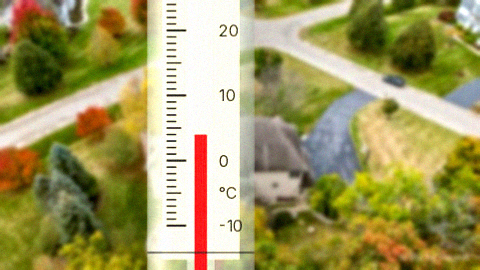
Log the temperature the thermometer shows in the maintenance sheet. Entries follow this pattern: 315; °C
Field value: 4; °C
